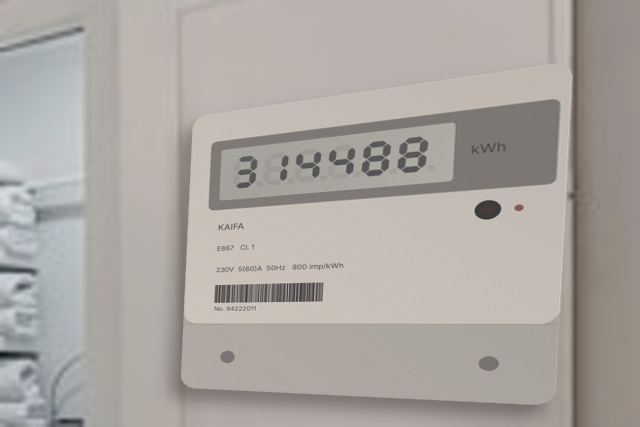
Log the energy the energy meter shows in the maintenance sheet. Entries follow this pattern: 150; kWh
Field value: 314488; kWh
